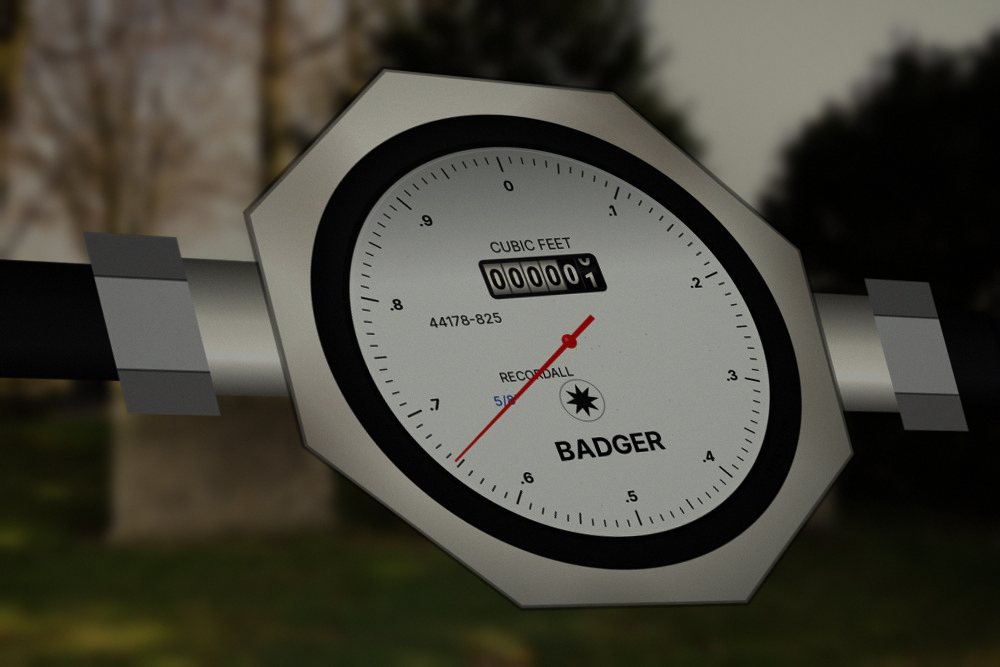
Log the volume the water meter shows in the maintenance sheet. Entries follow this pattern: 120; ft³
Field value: 0.65; ft³
